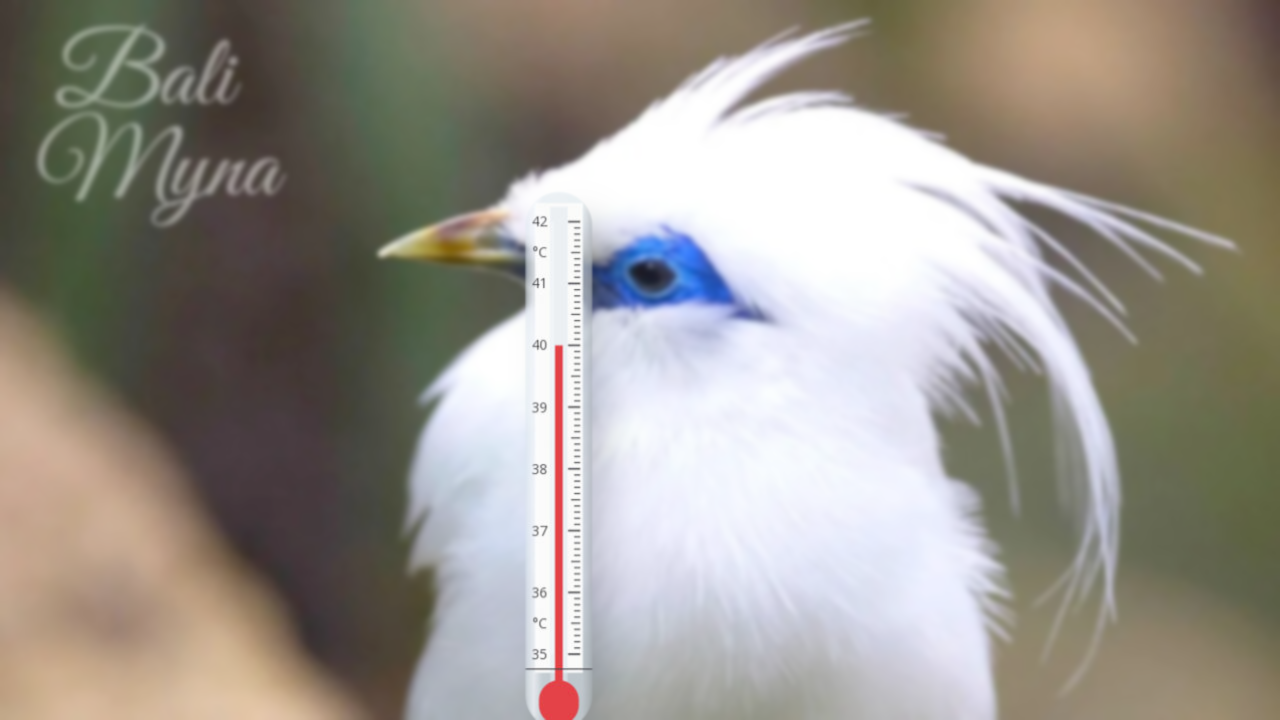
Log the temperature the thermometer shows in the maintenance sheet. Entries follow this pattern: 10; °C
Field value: 40; °C
